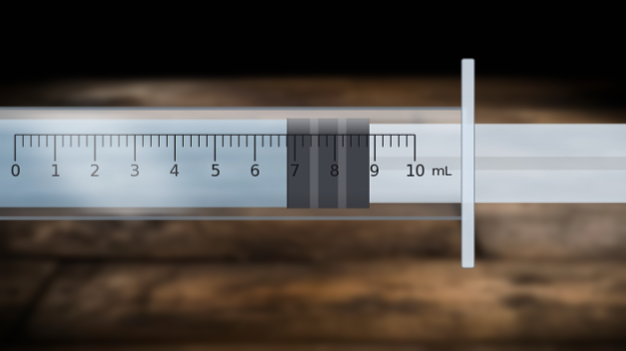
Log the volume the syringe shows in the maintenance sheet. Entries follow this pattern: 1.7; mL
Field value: 6.8; mL
